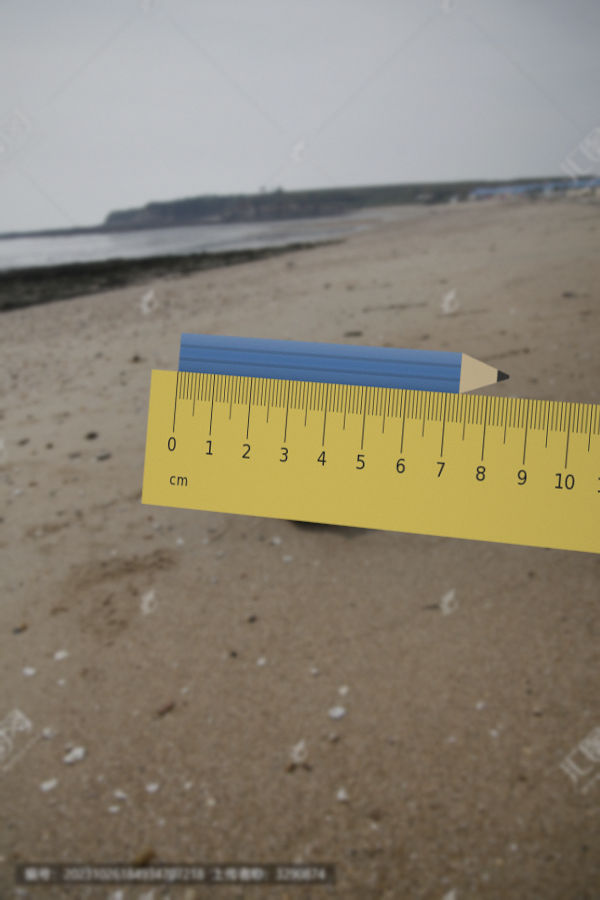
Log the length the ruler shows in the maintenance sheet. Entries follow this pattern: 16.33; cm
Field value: 8.5; cm
